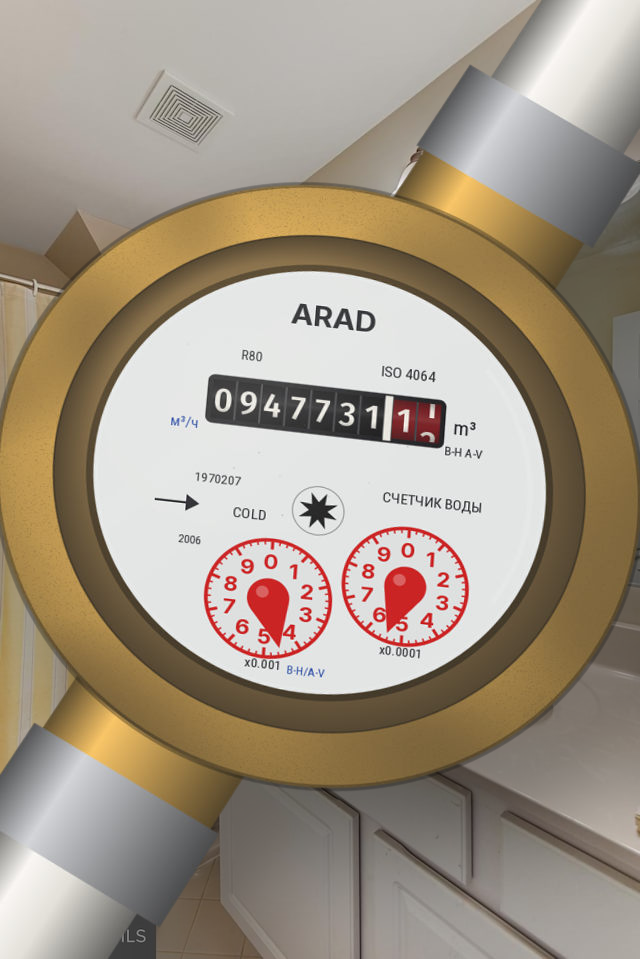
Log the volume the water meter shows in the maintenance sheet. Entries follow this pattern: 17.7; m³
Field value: 947731.1145; m³
